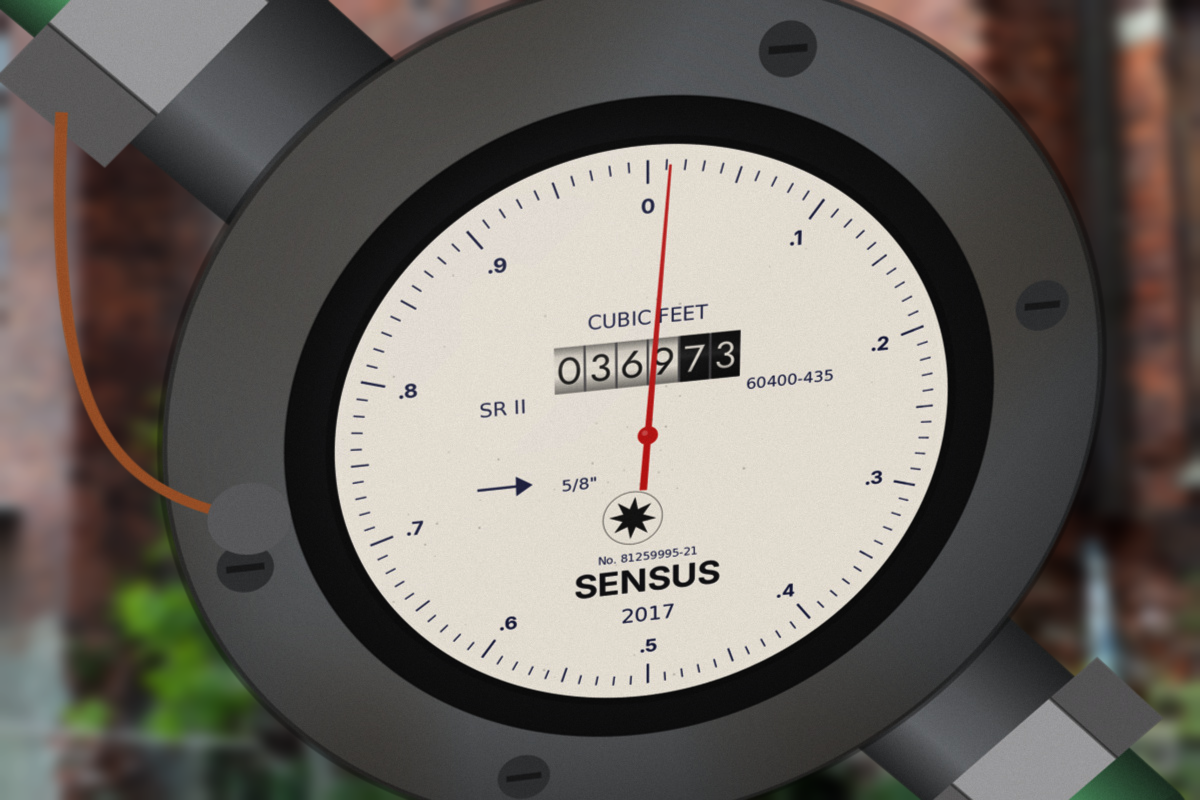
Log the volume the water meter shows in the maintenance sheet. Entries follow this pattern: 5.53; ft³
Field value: 36973.01; ft³
